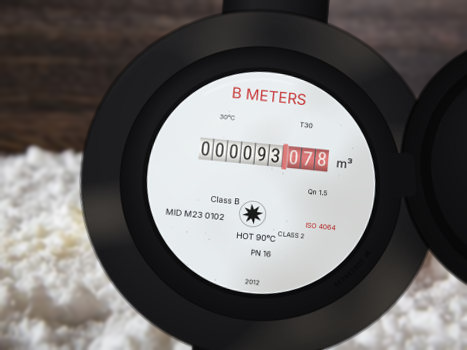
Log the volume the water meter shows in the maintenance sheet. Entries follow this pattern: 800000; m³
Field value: 93.078; m³
